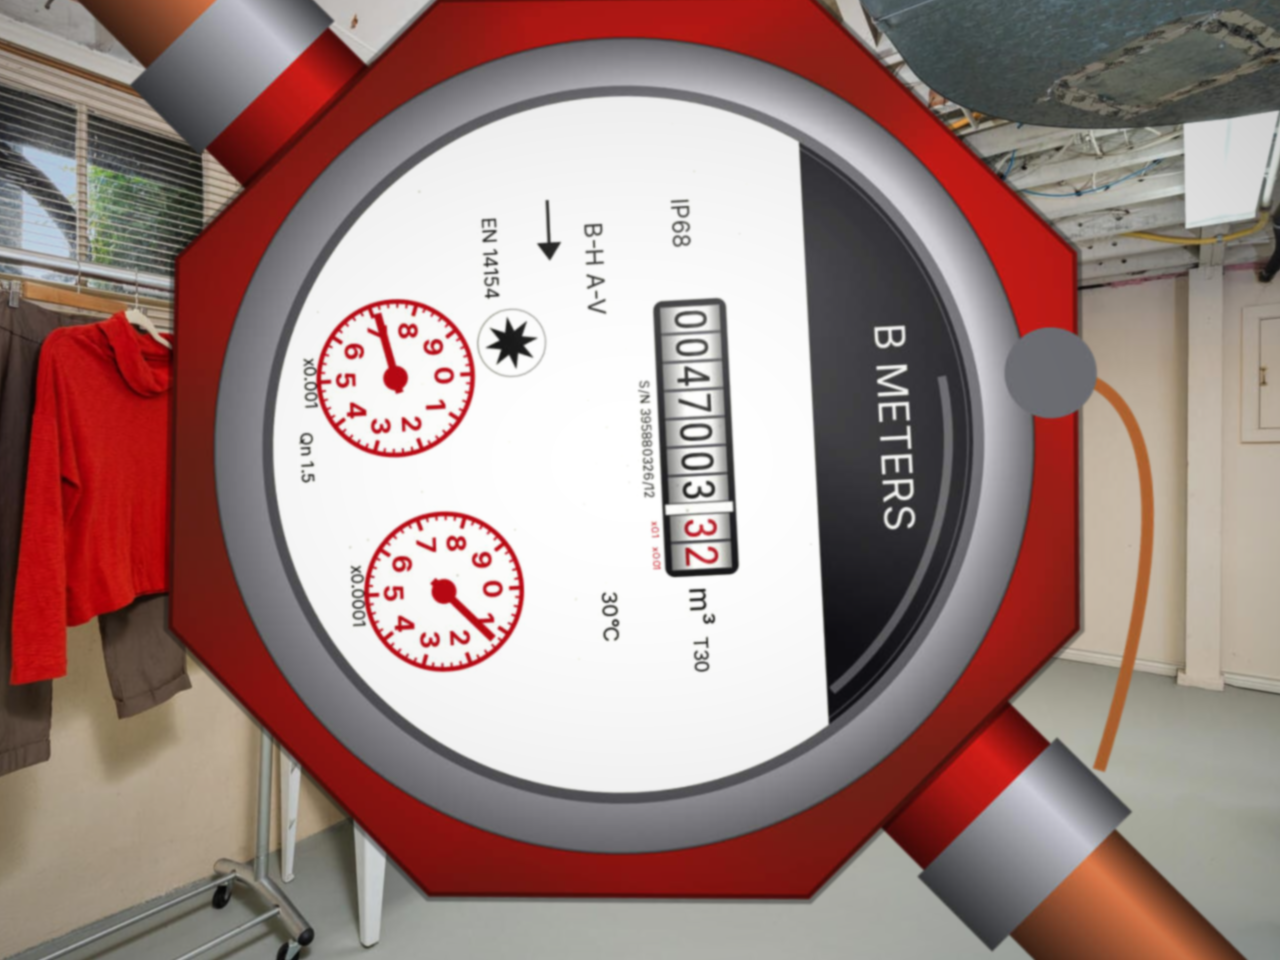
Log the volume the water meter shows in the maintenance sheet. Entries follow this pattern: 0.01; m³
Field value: 47003.3271; m³
